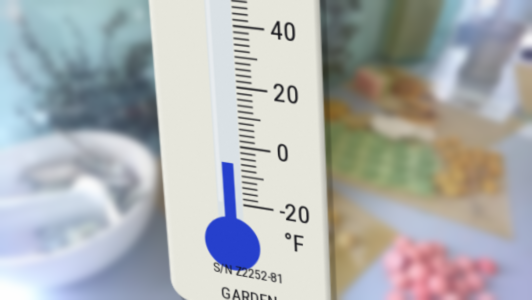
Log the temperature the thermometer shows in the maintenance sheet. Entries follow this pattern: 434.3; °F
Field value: -6; °F
